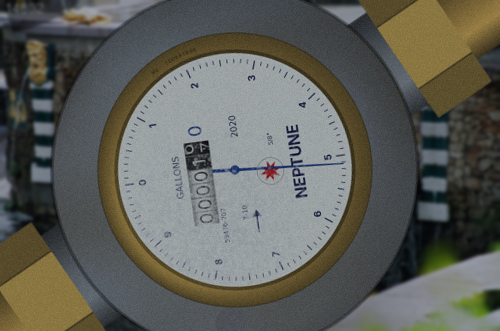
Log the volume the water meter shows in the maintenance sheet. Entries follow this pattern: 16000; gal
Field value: 165.1; gal
